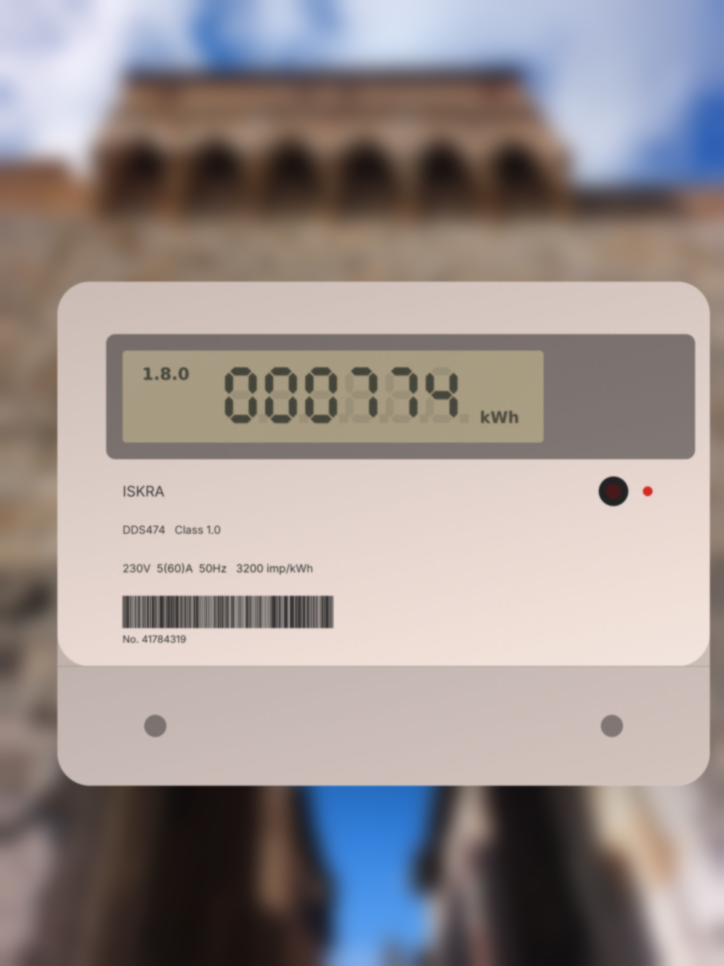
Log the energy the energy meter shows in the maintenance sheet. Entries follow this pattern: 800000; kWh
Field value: 774; kWh
